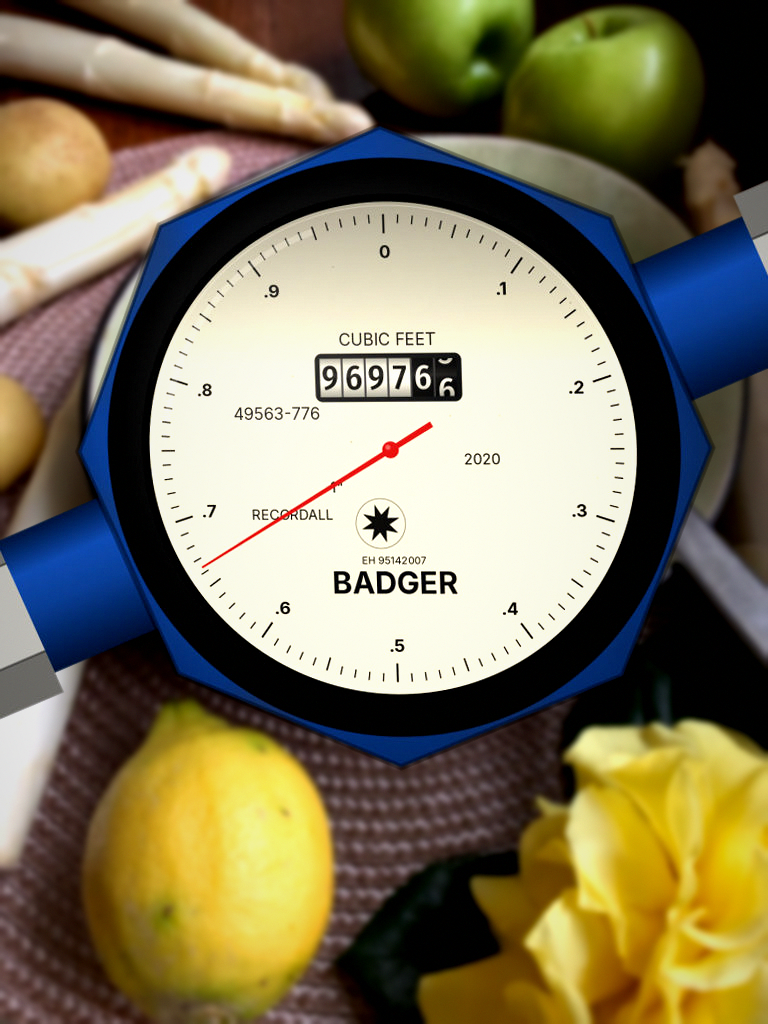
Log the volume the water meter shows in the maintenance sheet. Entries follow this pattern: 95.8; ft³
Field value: 969765.66; ft³
